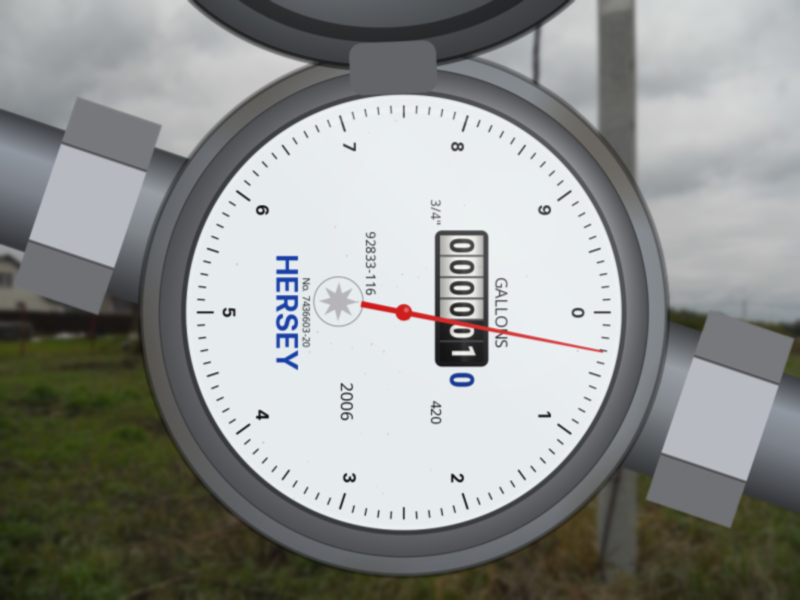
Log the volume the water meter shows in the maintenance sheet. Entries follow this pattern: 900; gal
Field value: 10.3; gal
